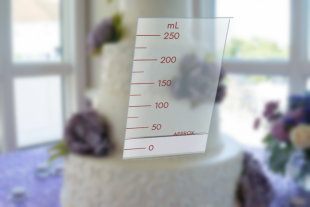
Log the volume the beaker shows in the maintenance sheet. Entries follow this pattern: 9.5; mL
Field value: 25; mL
